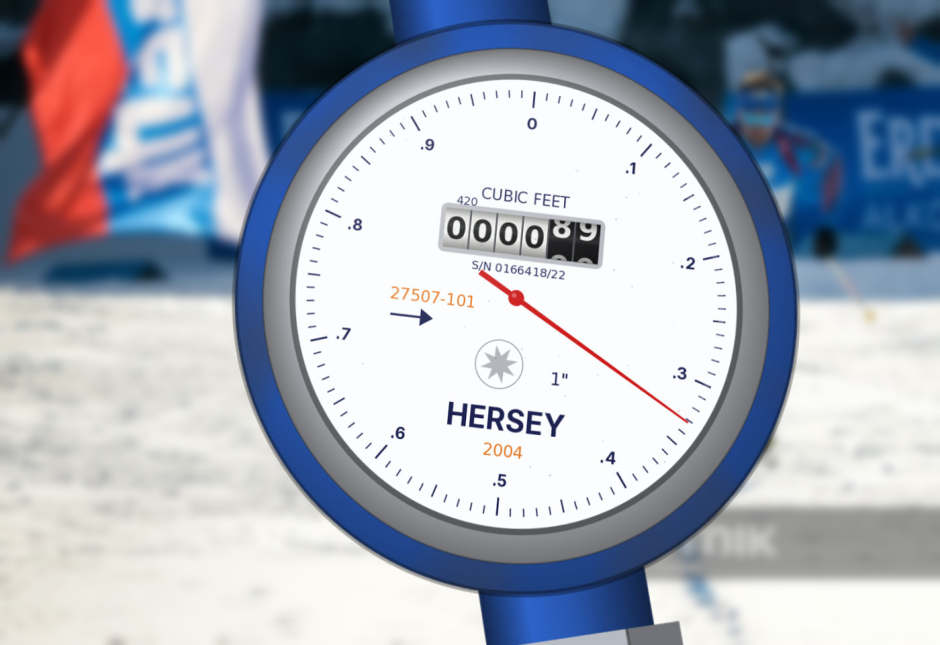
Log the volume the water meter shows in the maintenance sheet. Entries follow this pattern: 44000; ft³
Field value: 89.33; ft³
